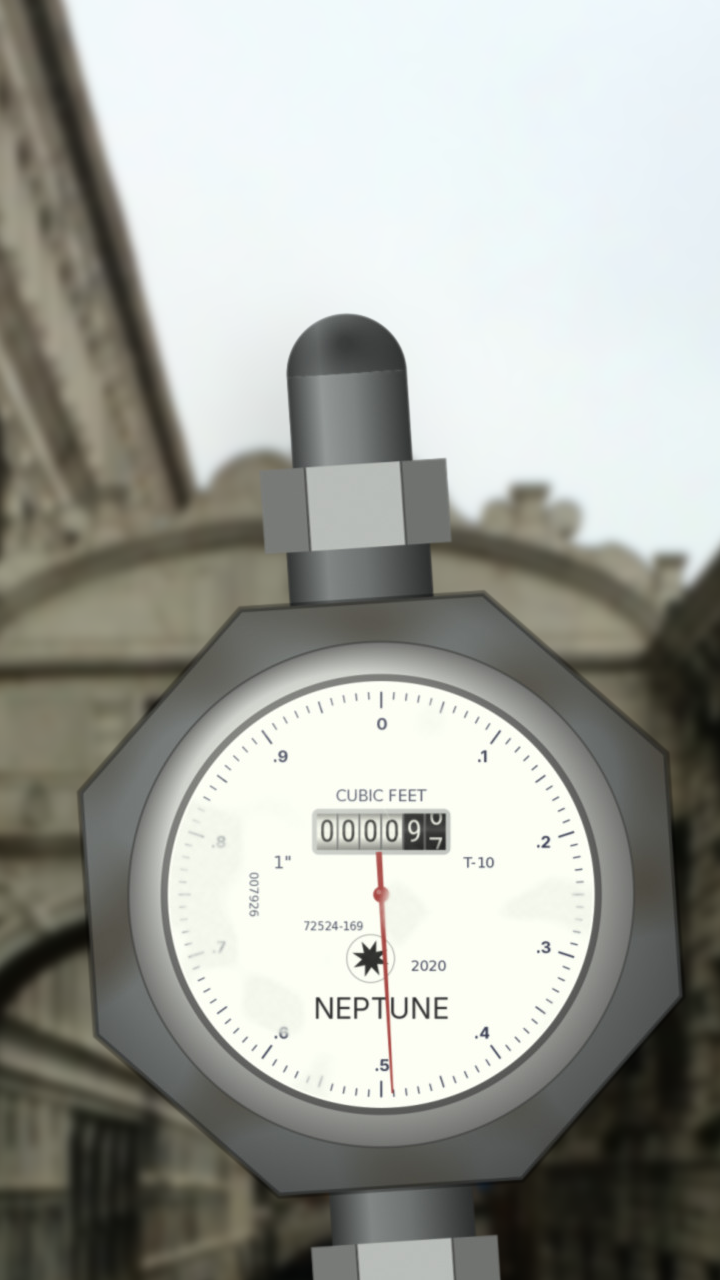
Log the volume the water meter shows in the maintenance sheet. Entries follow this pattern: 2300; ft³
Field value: 96.49; ft³
